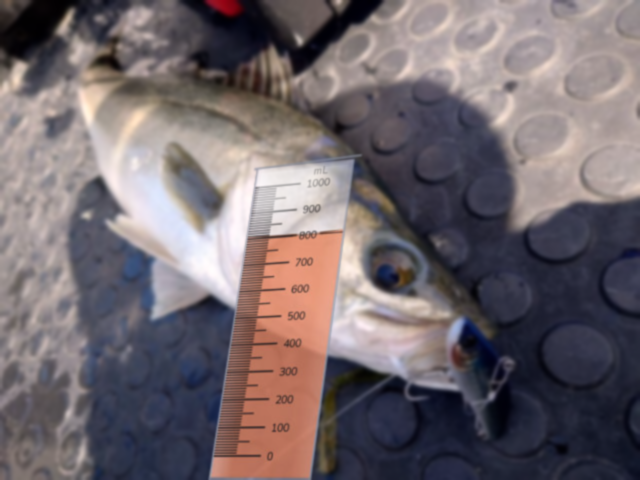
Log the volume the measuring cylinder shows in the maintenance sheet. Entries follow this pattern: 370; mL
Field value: 800; mL
